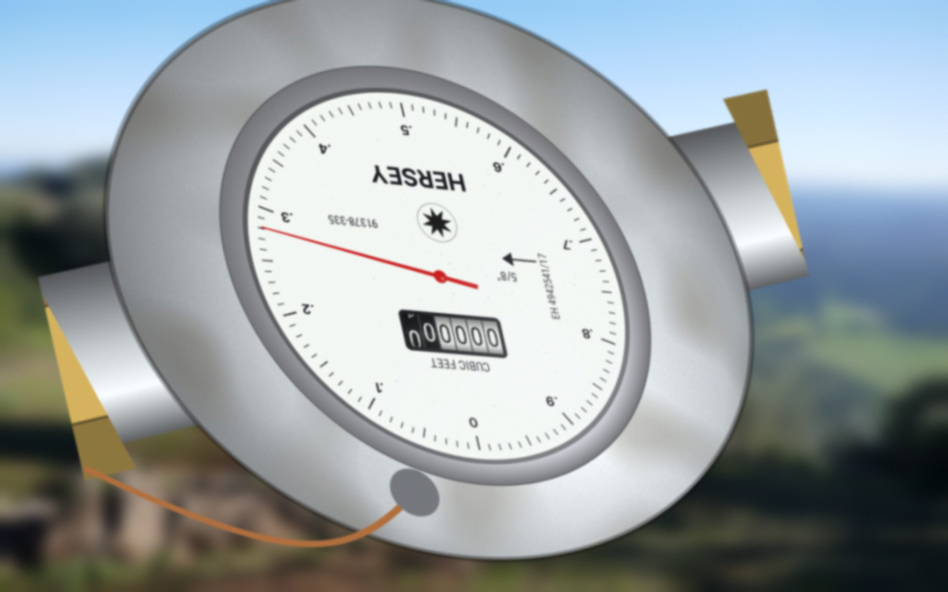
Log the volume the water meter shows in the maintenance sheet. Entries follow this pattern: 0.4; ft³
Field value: 0.28; ft³
